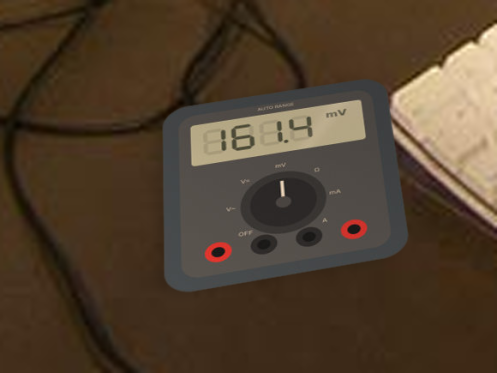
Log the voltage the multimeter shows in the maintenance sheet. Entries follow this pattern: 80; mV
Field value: 161.4; mV
